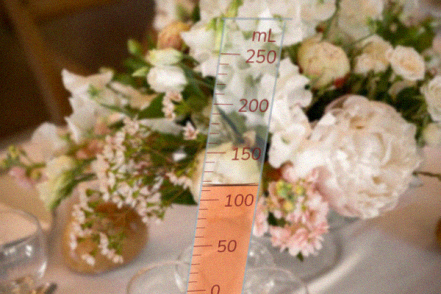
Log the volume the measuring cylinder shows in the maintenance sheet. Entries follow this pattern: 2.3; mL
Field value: 115; mL
